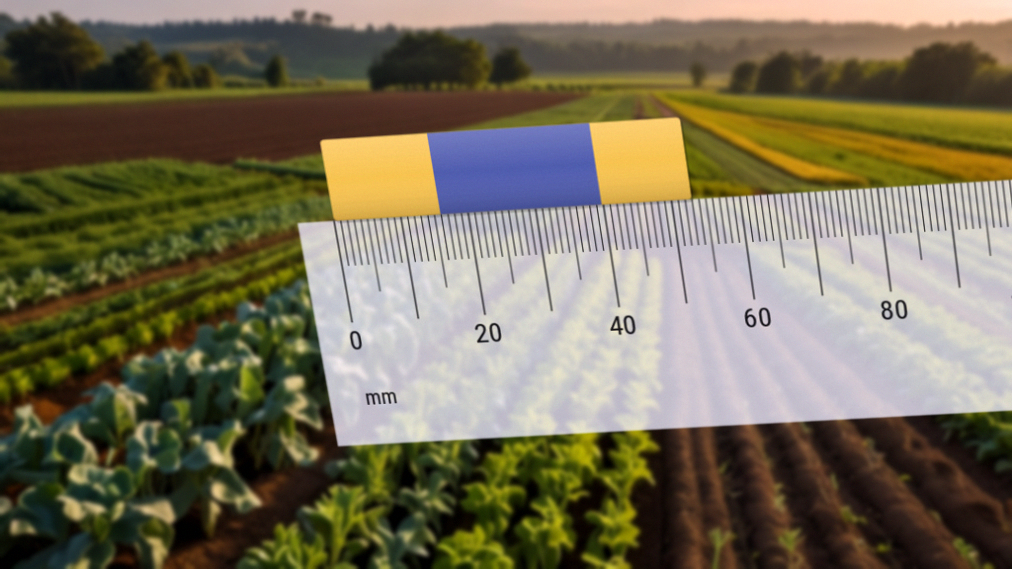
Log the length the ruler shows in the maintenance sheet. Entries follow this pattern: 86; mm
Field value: 53; mm
